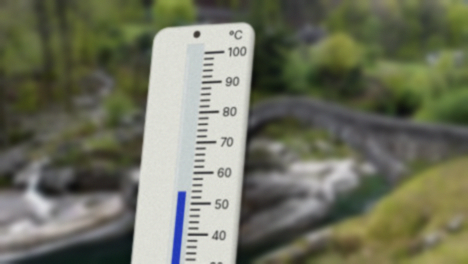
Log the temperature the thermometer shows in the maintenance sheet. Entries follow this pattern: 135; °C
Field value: 54; °C
